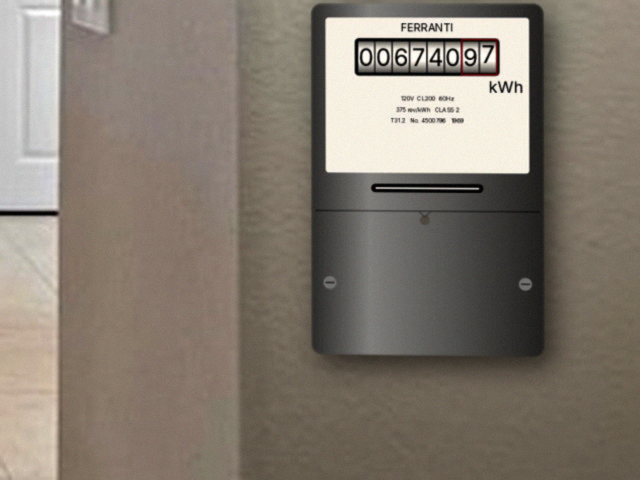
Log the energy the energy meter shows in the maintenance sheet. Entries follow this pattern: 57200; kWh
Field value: 6740.97; kWh
